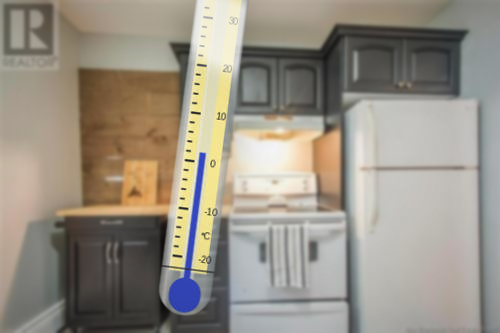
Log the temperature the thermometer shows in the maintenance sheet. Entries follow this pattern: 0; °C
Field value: 2; °C
